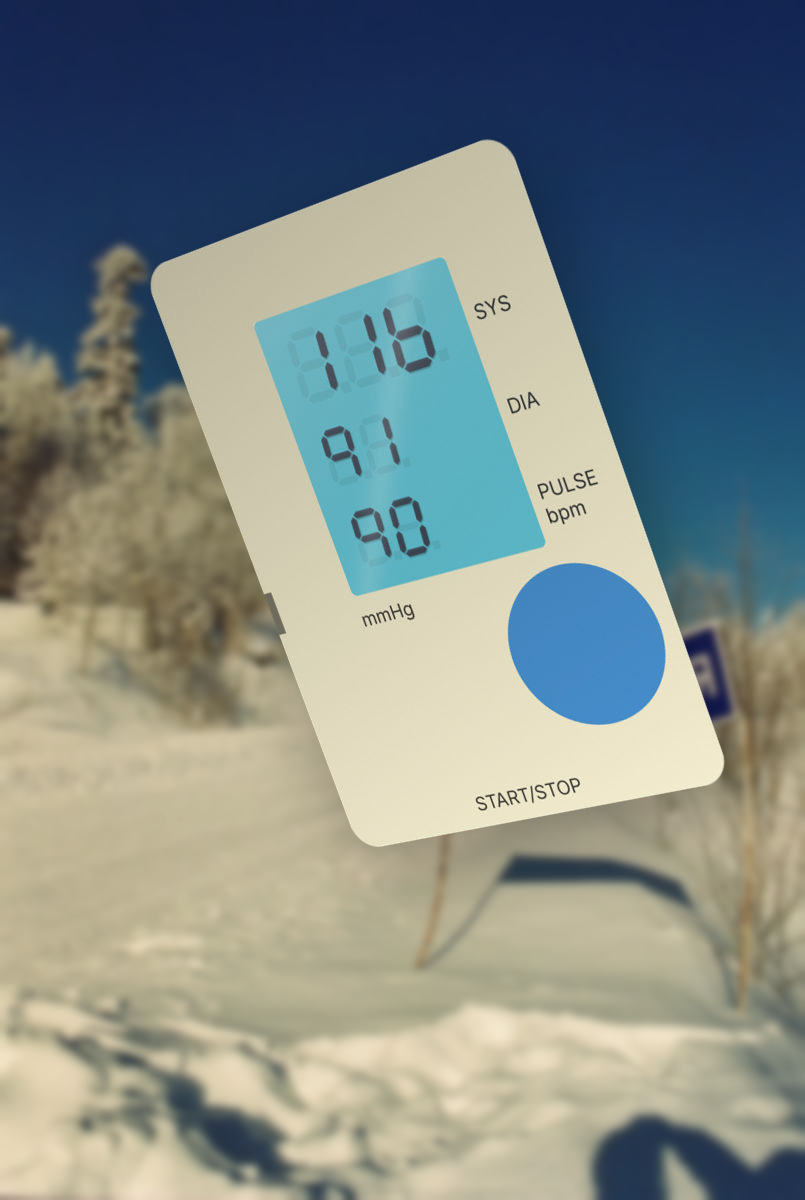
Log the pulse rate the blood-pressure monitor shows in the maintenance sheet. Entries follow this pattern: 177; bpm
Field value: 90; bpm
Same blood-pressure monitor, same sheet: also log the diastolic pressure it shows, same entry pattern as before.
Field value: 91; mmHg
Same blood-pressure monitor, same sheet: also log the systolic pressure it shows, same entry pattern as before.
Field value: 116; mmHg
